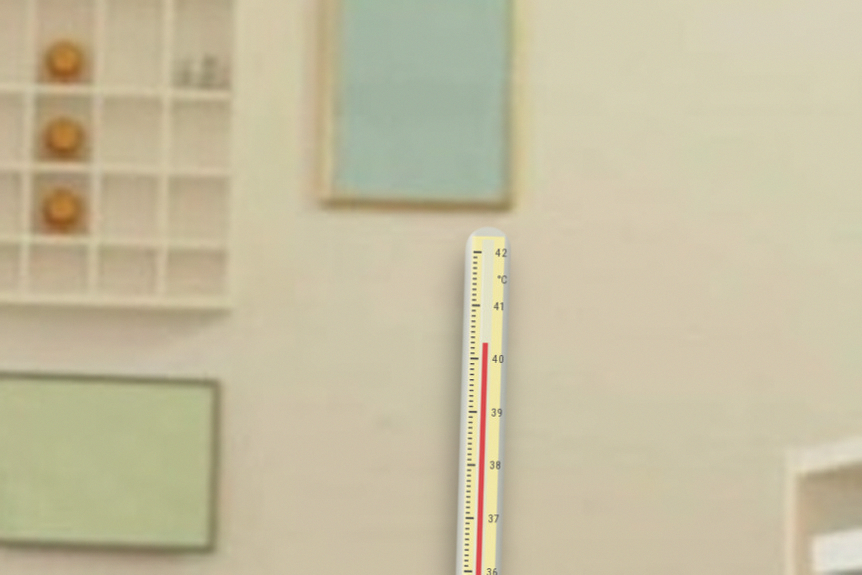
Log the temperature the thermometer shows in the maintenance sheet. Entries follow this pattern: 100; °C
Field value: 40.3; °C
